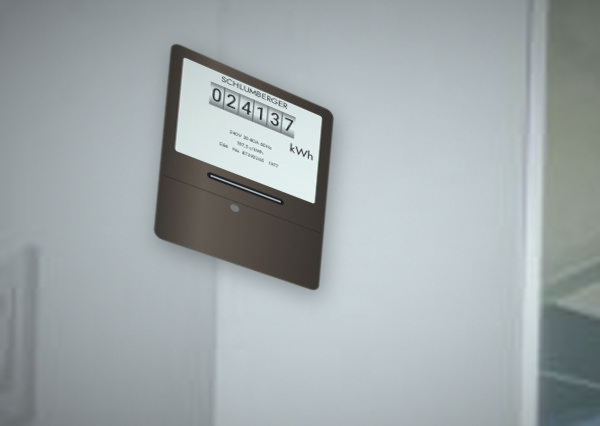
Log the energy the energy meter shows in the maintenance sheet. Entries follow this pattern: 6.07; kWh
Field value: 24137; kWh
